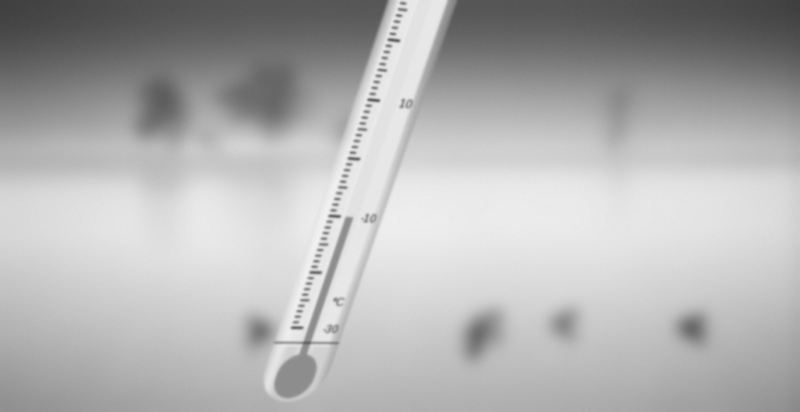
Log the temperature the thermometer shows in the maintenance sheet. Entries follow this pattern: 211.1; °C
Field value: -10; °C
